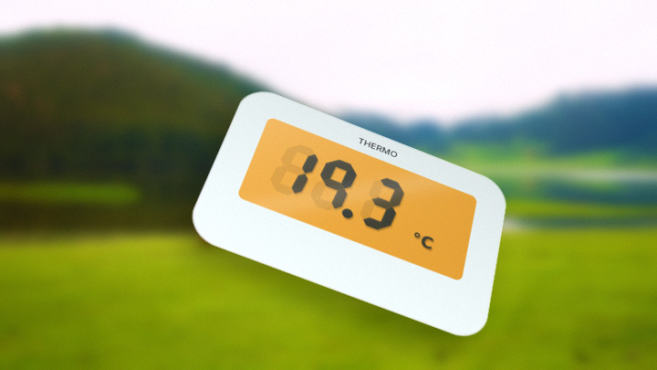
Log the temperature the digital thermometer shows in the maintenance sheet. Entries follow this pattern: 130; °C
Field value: 19.3; °C
